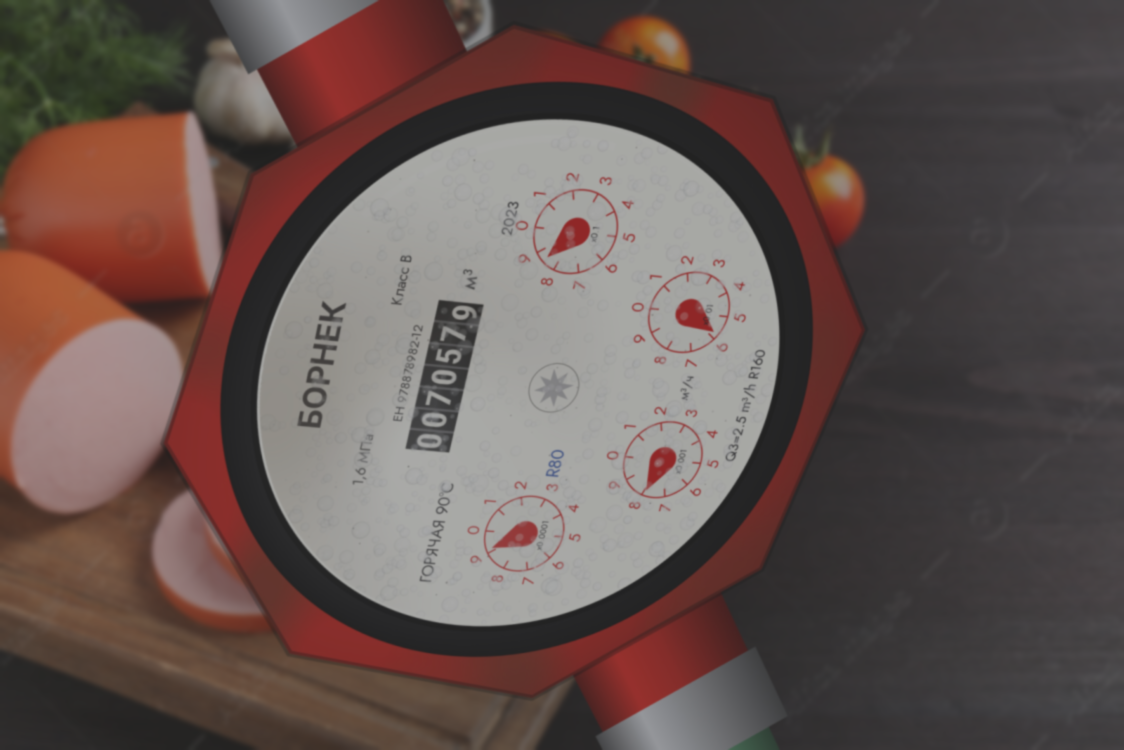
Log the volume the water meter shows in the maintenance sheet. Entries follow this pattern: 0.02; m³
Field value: 70578.8579; m³
